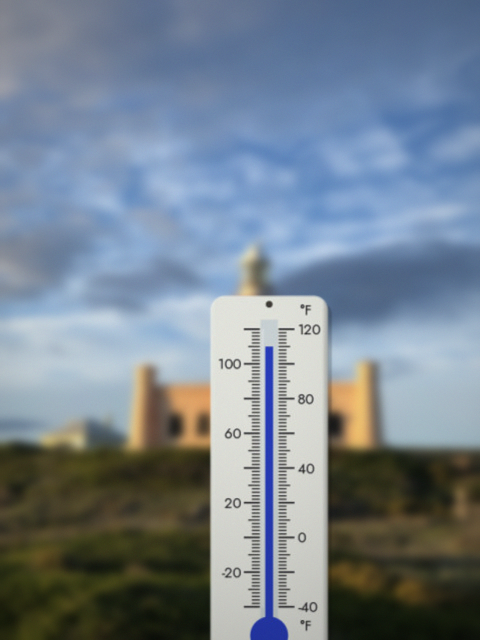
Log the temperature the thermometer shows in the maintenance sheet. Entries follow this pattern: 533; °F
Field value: 110; °F
